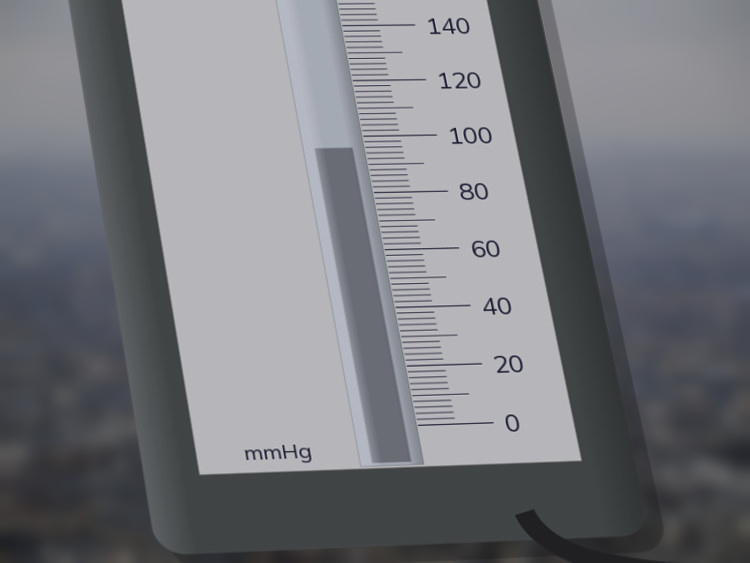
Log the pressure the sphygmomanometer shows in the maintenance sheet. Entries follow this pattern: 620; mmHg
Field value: 96; mmHg
